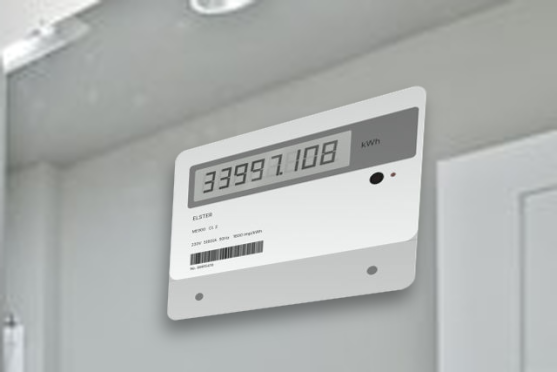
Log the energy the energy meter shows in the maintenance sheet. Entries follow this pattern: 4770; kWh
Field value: 33997.108; kWh
